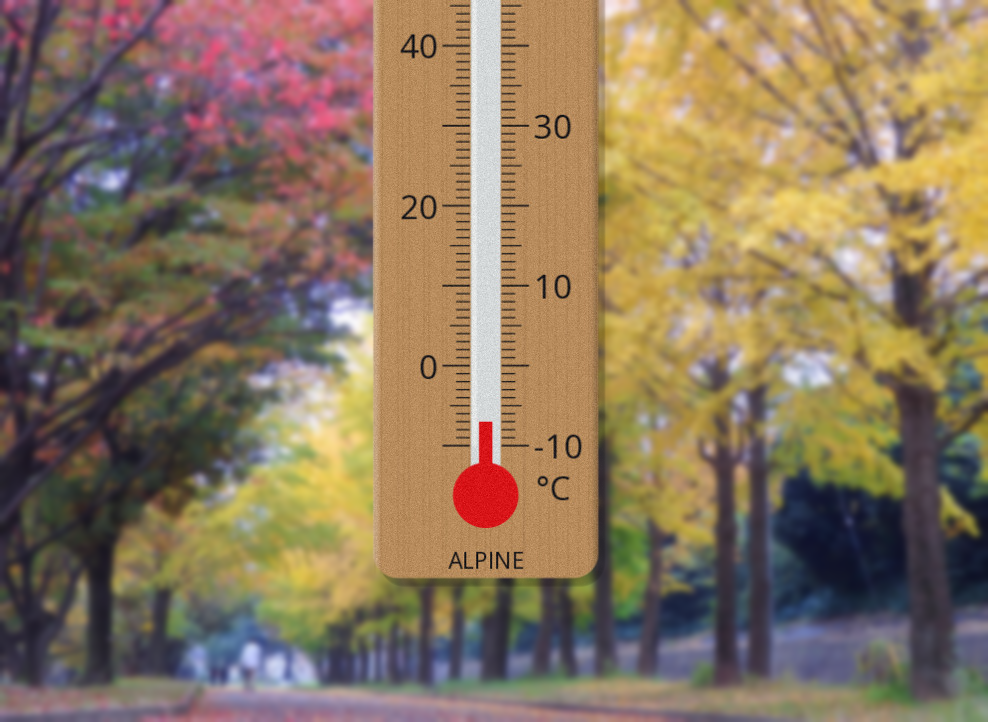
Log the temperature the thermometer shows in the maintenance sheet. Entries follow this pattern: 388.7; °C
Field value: -7; °C
